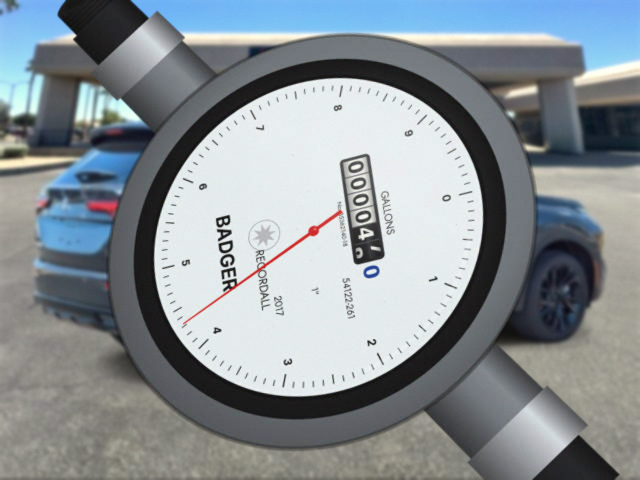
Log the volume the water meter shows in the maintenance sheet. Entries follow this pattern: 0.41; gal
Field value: 474.3; gal
